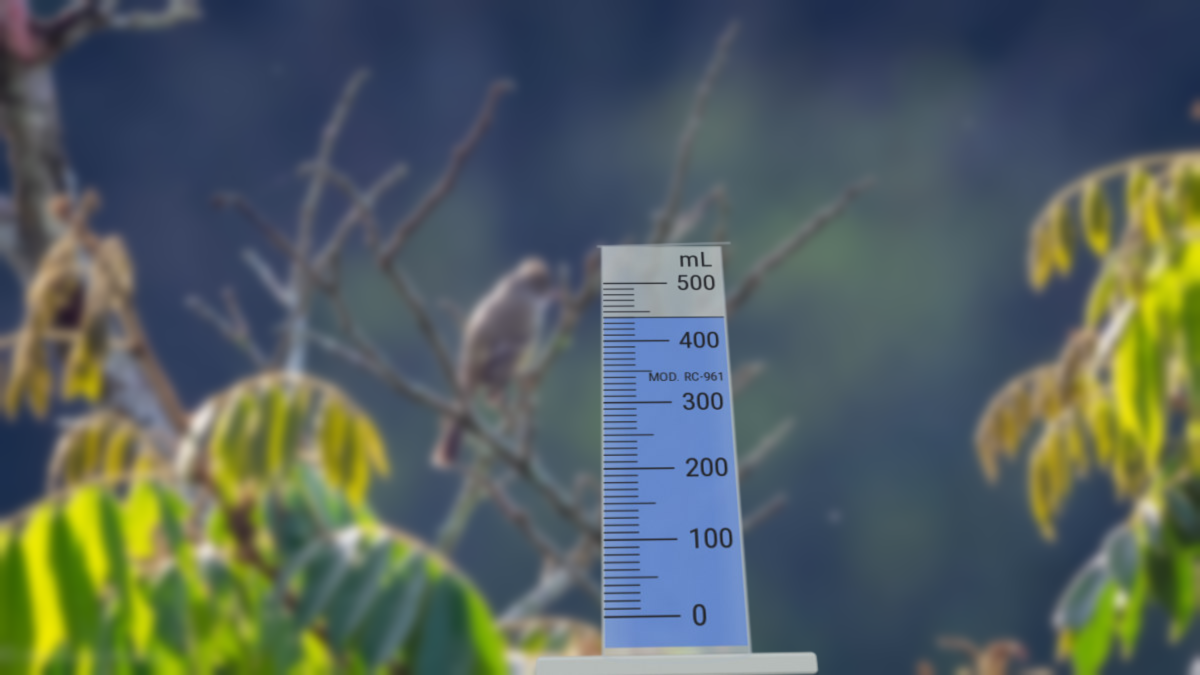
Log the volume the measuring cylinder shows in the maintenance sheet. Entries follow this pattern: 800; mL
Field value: 440; mL
